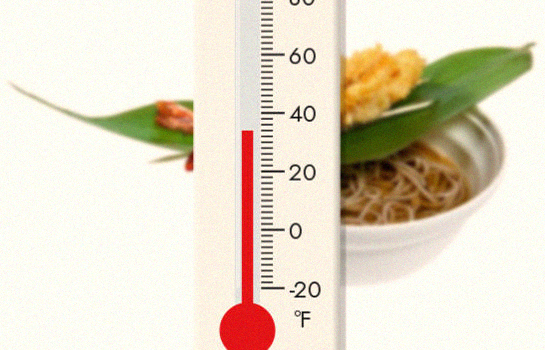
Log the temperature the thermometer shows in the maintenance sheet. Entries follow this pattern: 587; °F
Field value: 34; °F
